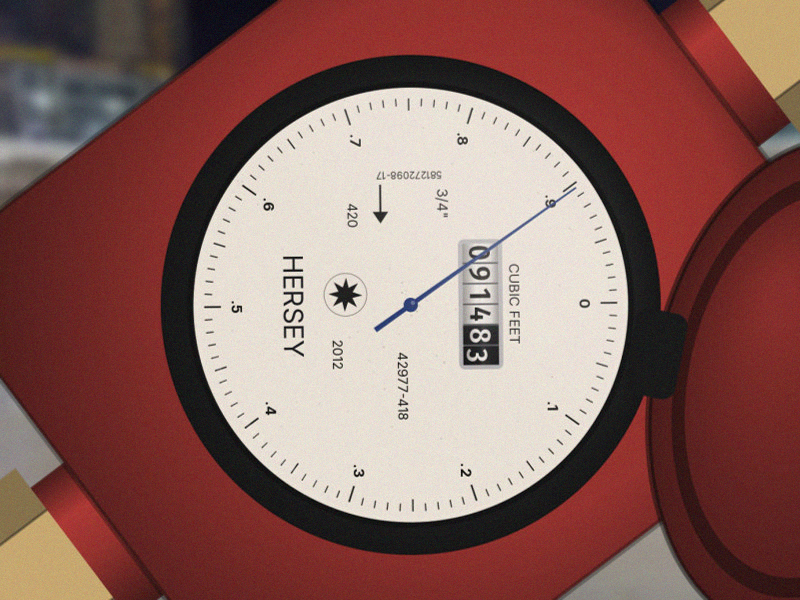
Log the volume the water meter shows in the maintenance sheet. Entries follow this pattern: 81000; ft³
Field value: 91482.90; ft³
